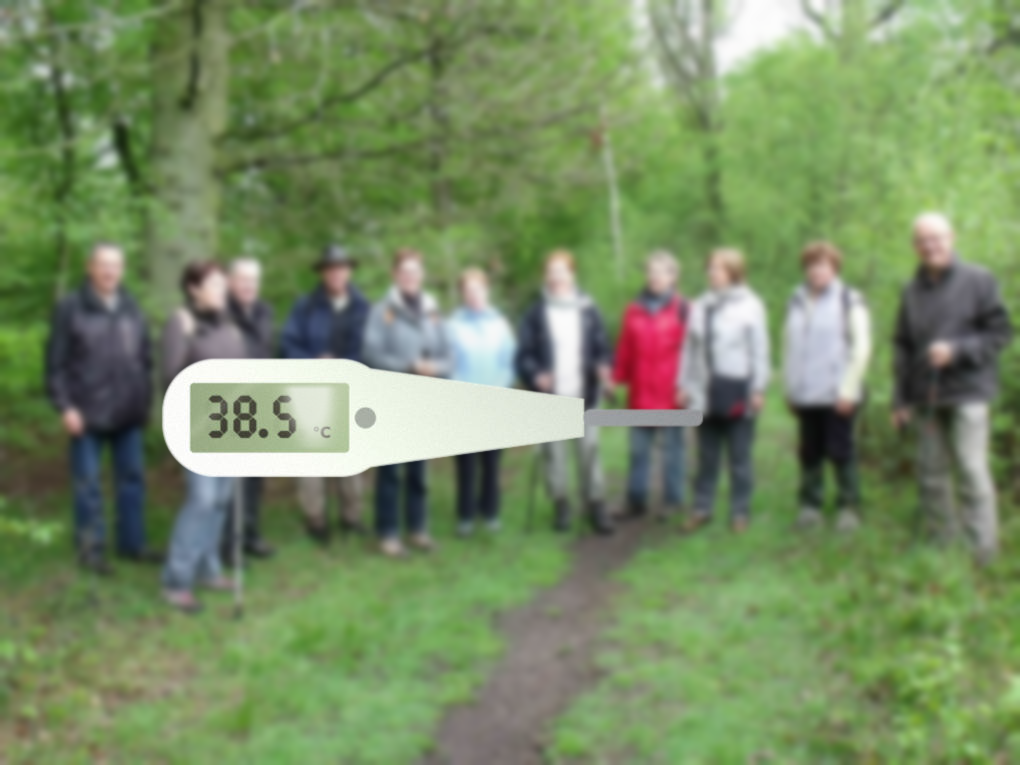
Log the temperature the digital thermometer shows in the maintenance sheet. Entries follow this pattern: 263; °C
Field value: 38.5; °C
